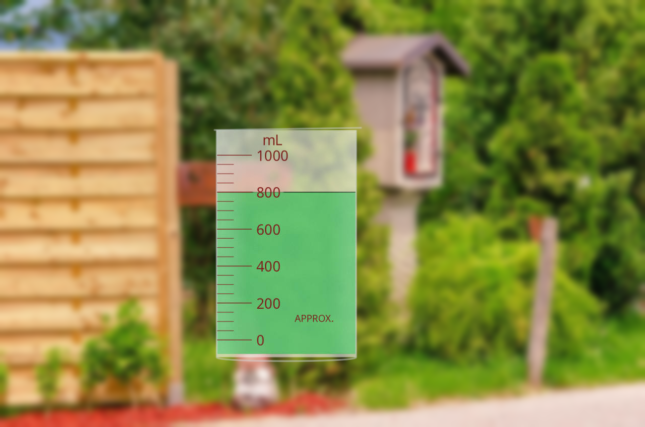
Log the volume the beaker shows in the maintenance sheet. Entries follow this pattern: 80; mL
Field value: 800; mL
